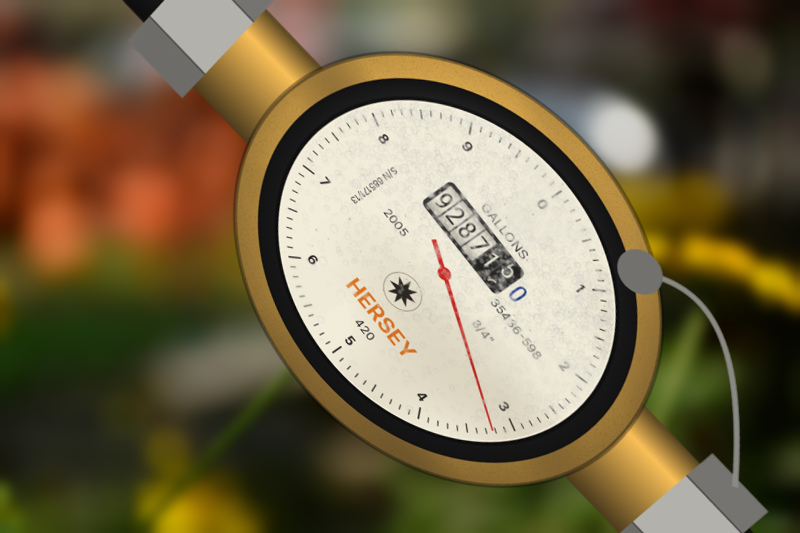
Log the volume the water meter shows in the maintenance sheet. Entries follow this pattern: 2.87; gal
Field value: 9287153.2; gal
